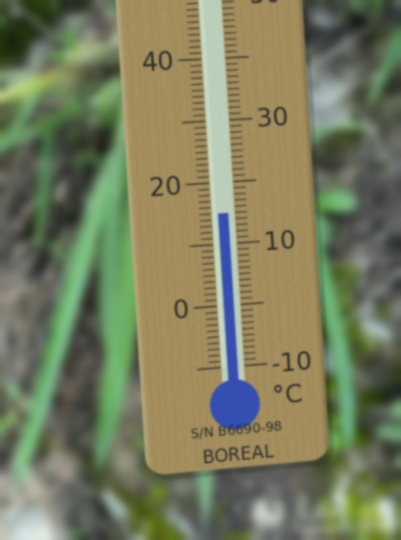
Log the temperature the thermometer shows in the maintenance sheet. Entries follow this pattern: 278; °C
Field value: 15; °C
